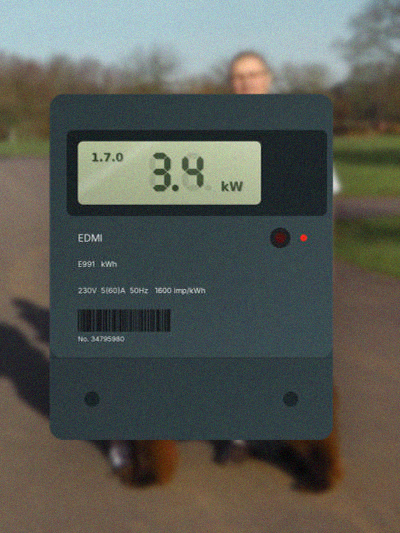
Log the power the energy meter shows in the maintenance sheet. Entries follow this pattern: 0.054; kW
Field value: 3.4; kW
